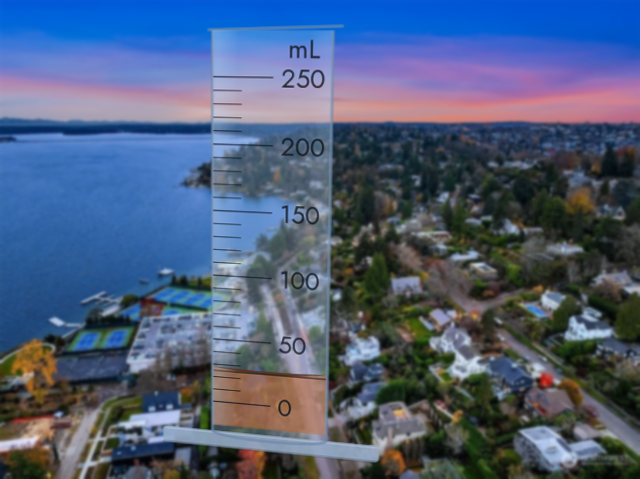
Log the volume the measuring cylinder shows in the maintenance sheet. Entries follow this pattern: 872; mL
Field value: 25; mL
